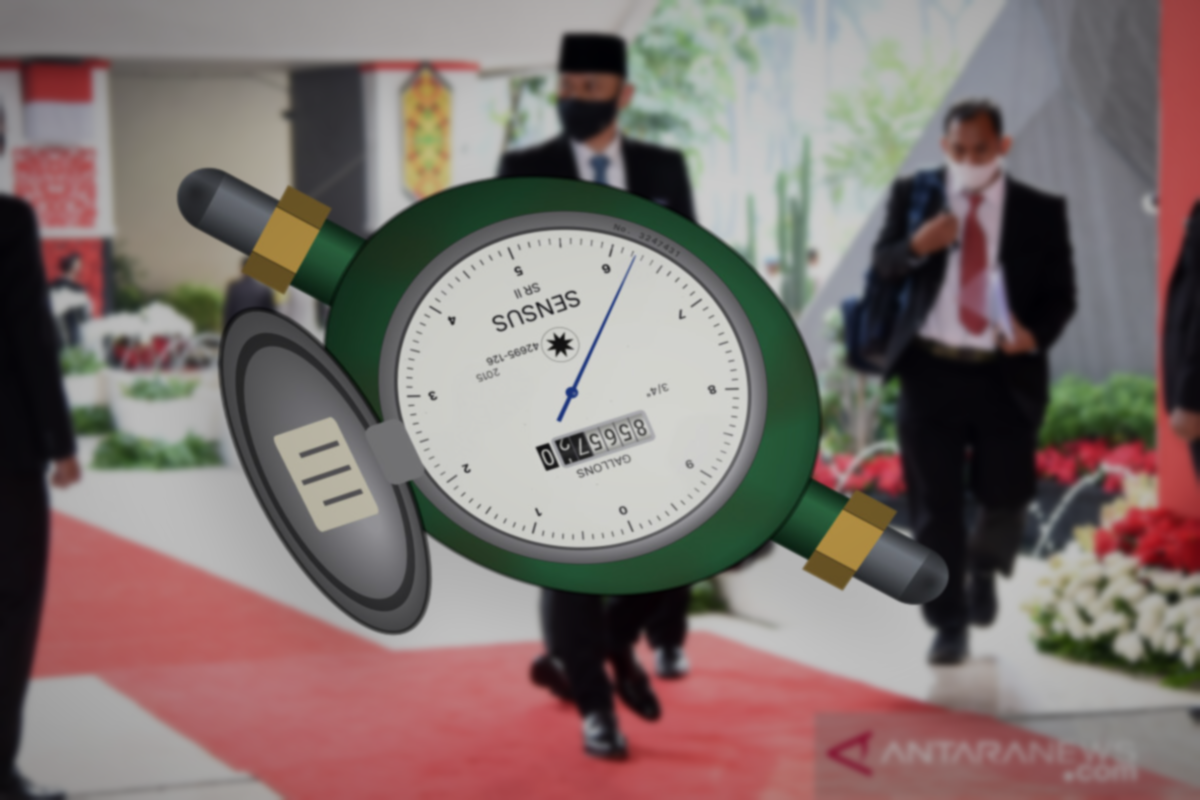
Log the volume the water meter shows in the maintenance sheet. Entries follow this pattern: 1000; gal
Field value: 8565716.2; gal
